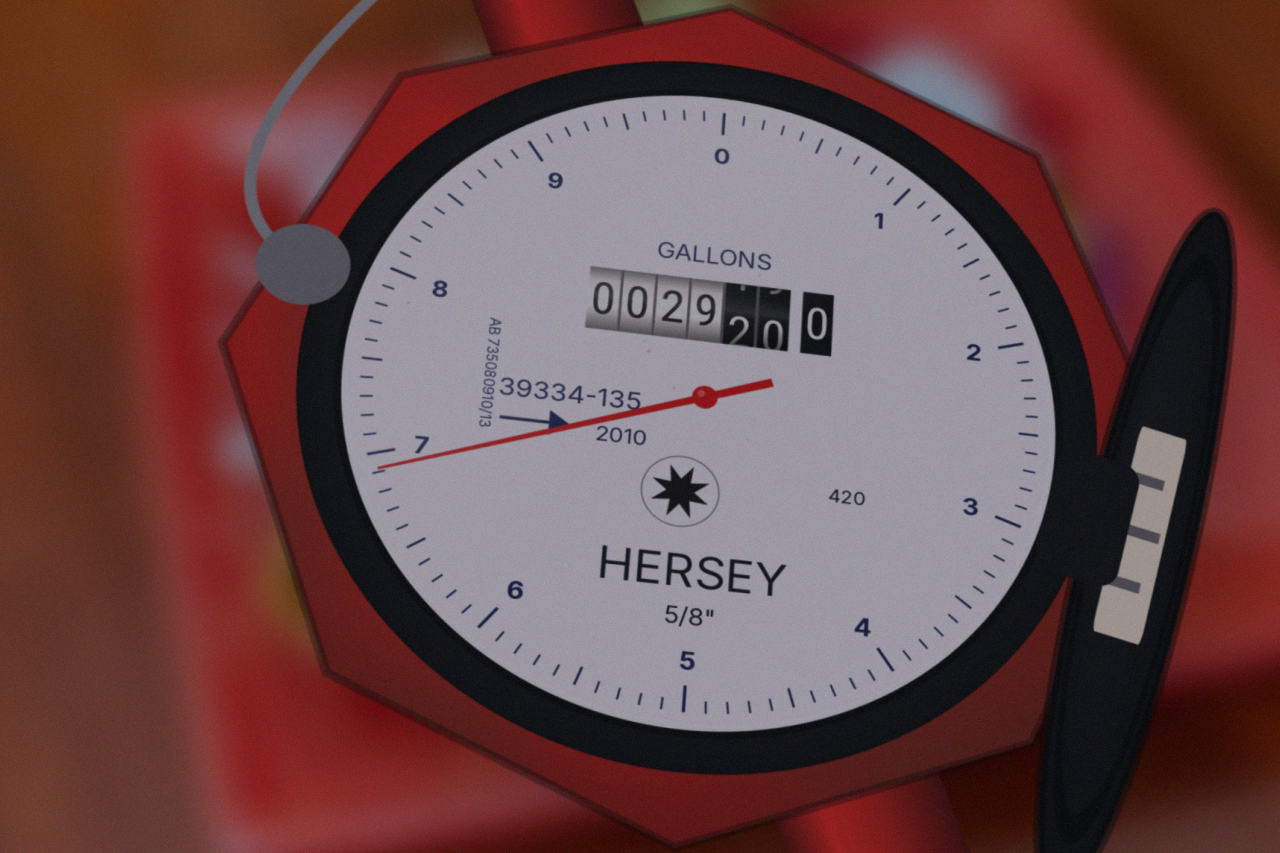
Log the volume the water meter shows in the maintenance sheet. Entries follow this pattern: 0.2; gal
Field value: 29196.9; gal
